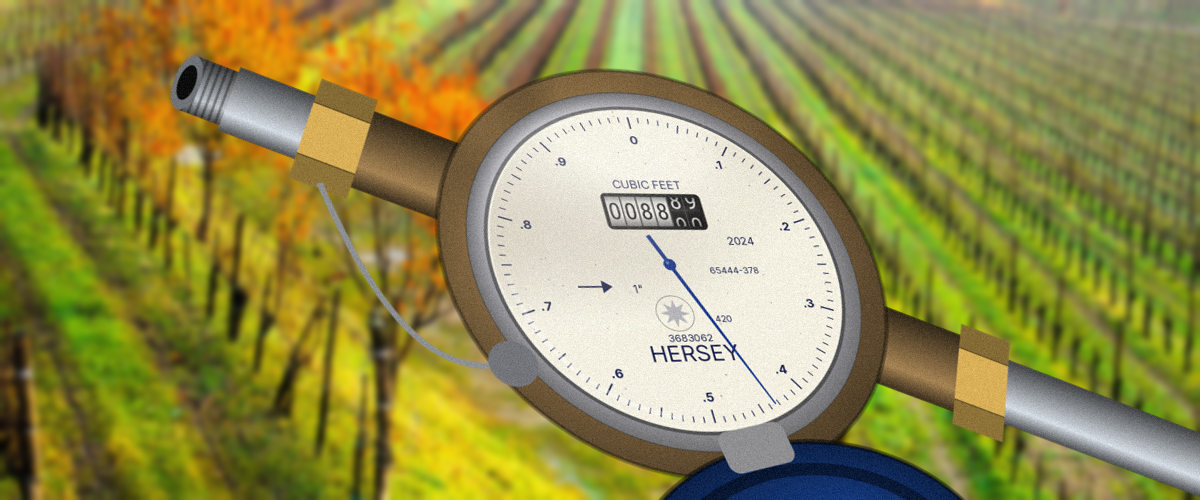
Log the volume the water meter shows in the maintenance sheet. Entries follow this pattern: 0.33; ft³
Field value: 8889.43; ft³
